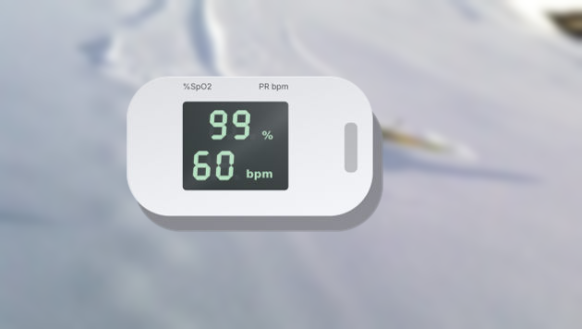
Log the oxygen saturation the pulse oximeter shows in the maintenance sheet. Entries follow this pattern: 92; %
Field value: 99; %
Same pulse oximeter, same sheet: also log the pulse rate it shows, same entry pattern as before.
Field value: 60; bpm
